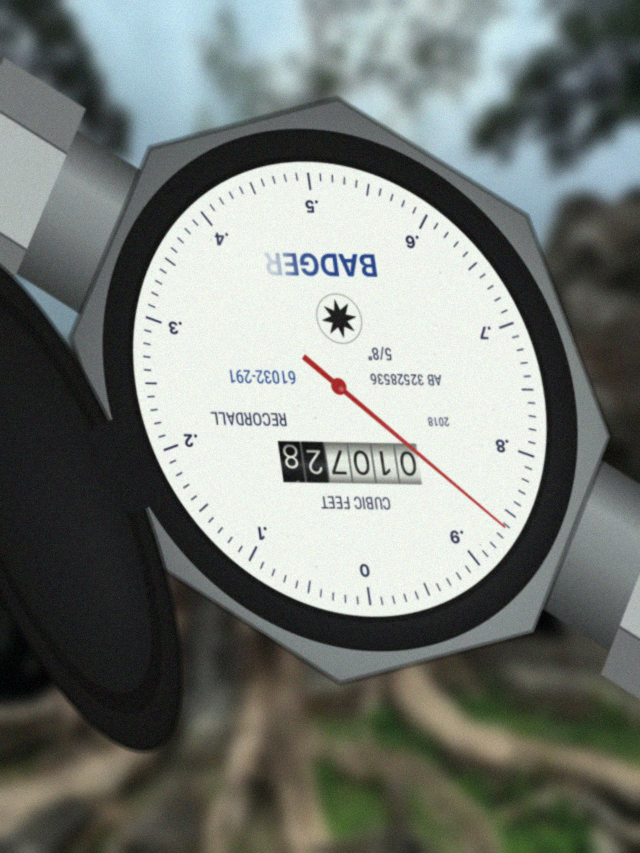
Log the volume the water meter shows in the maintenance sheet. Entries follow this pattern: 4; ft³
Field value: 10727.86; ft³
